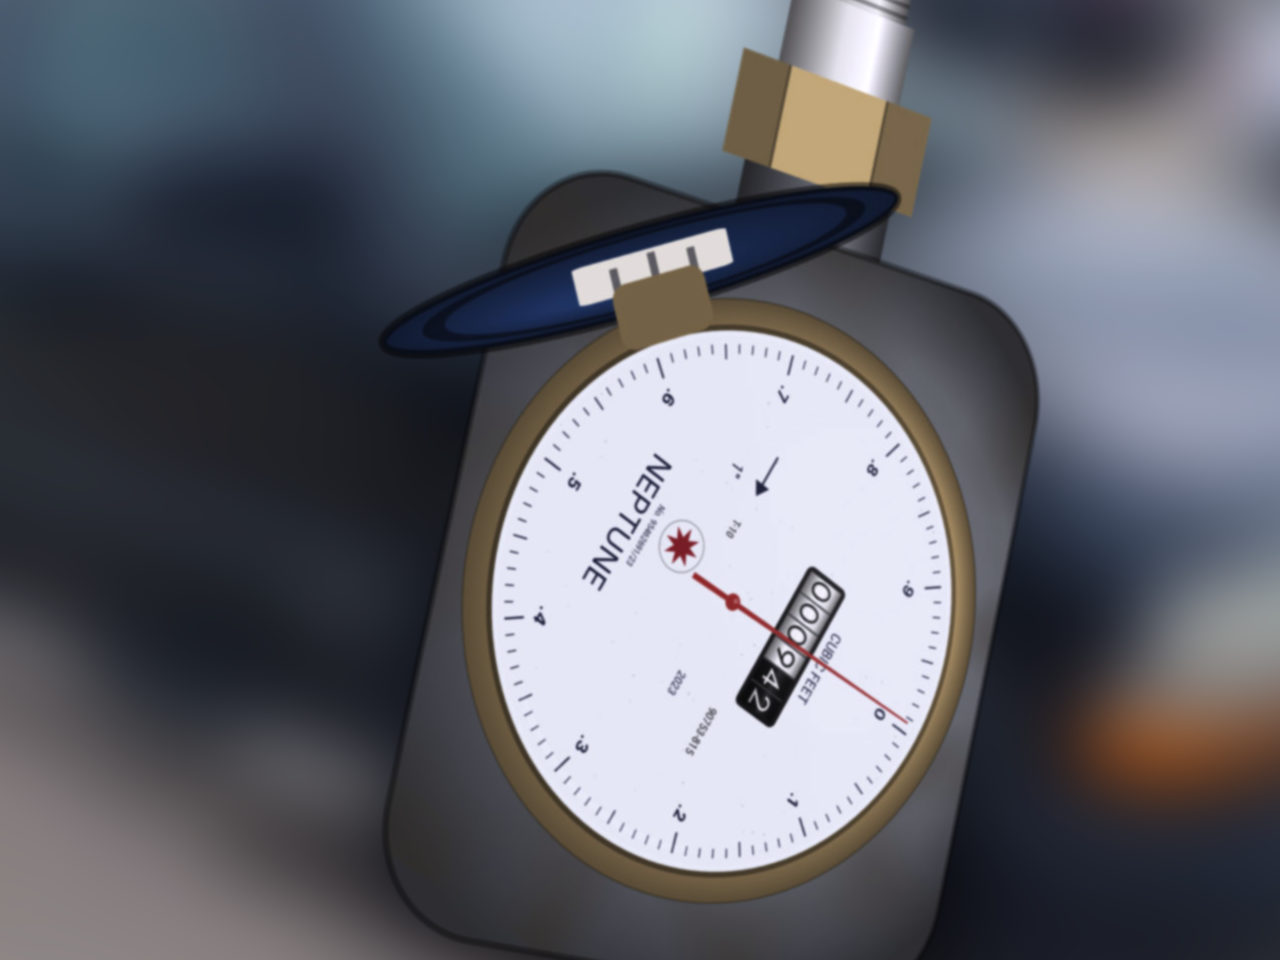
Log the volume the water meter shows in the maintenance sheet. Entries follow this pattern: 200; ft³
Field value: 941.99; ft³
